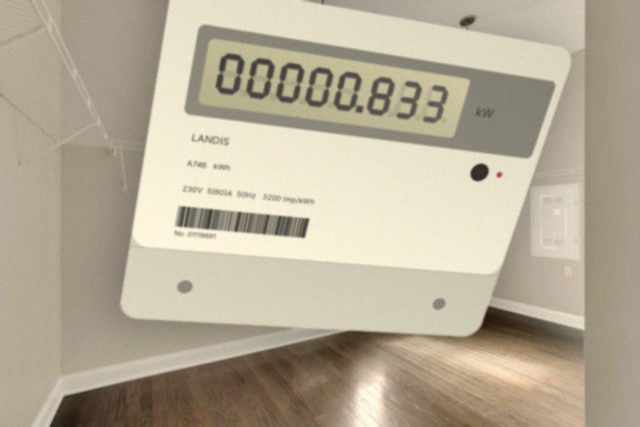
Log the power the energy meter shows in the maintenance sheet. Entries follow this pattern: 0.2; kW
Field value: 0.833; kW
